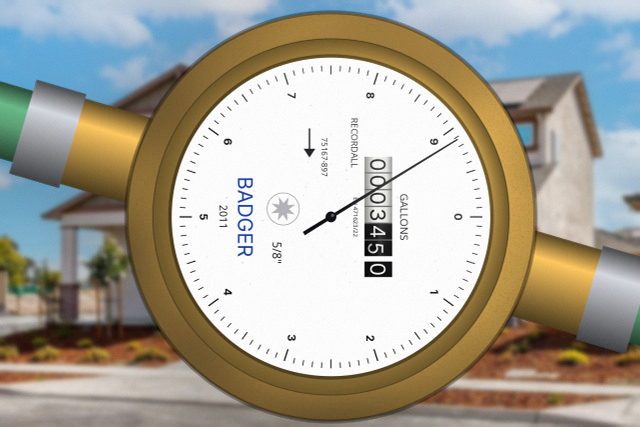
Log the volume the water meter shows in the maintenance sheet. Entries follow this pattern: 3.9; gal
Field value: 3449.1; gal
